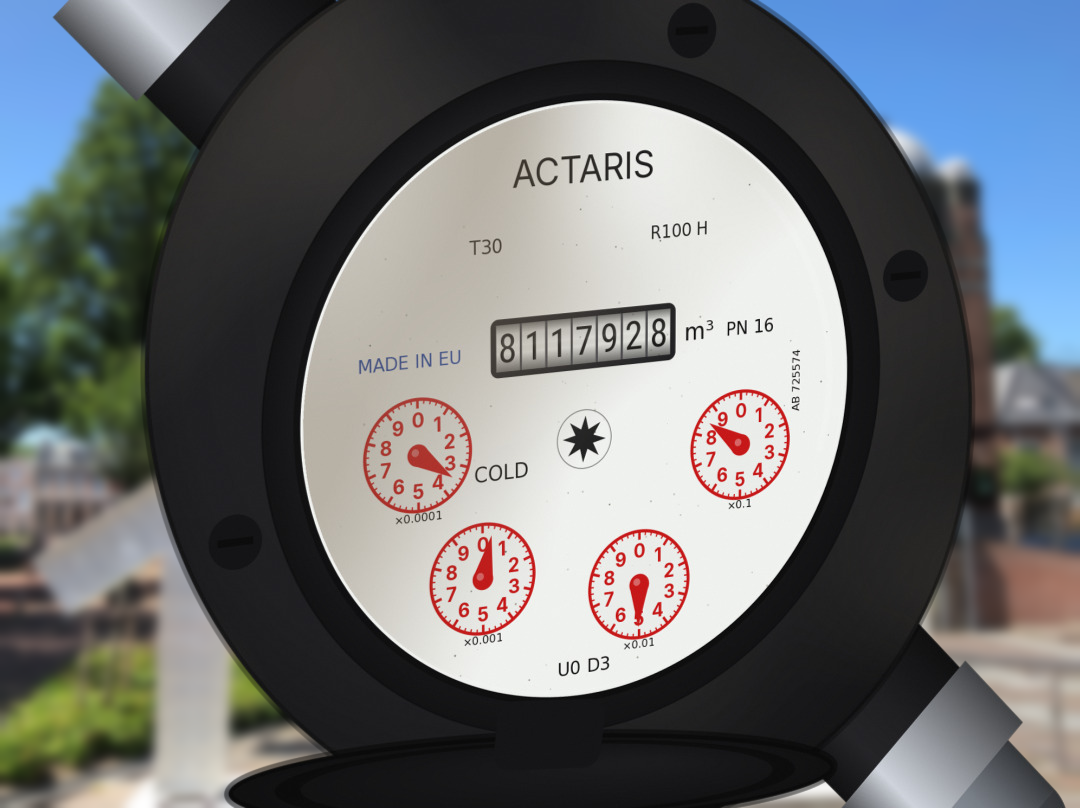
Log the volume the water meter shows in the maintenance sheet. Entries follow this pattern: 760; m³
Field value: 8117928.8503; m³
